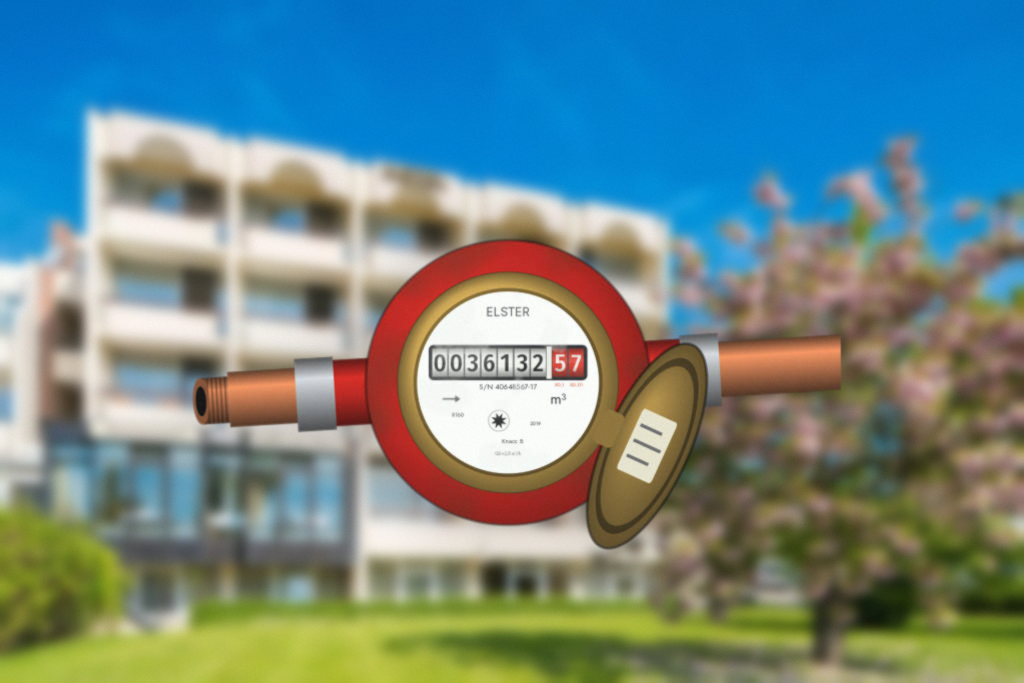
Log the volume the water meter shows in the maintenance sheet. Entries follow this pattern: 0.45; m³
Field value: 36132.57; m³
